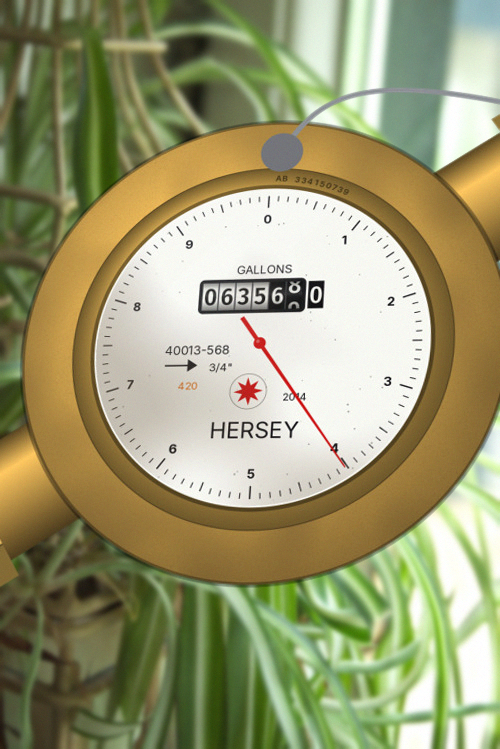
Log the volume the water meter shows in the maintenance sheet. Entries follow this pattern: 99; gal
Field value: 635684.0; gal
